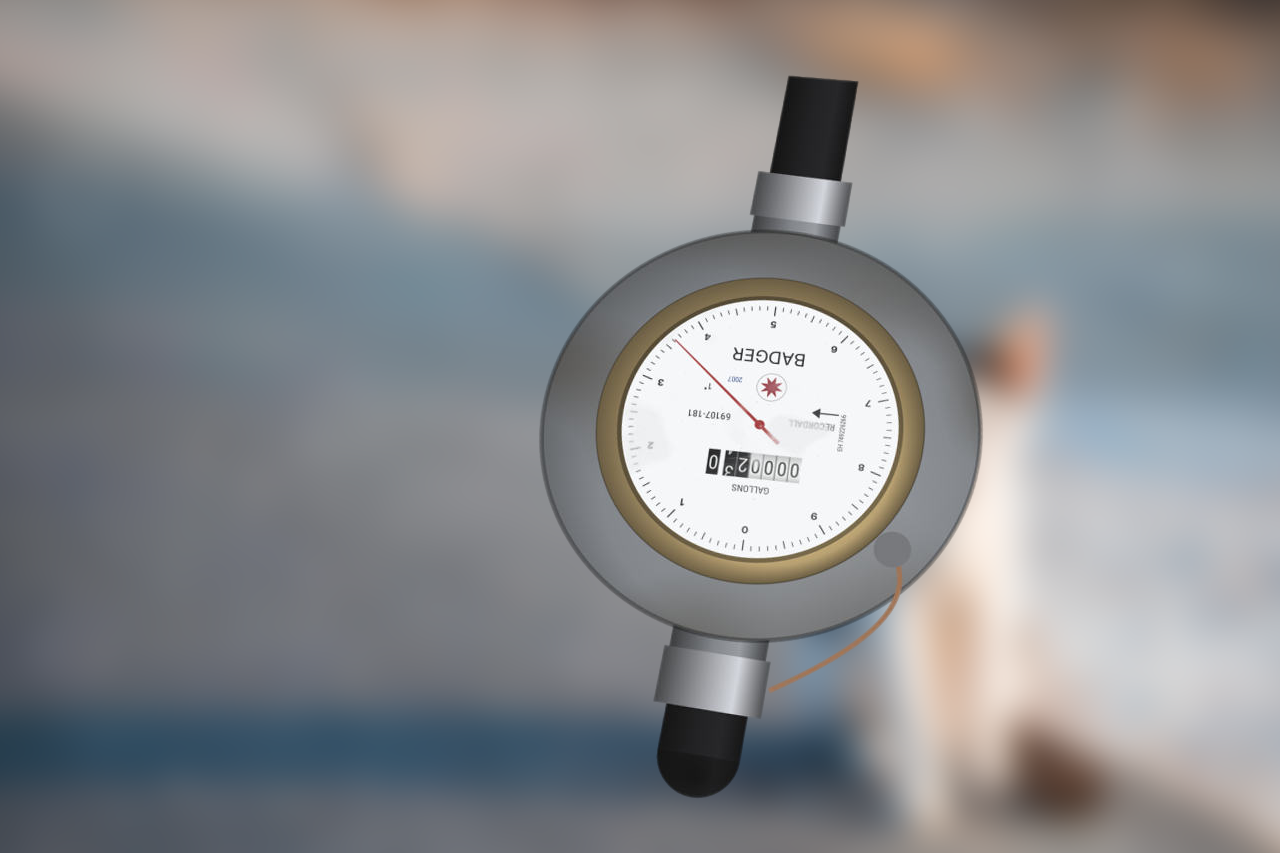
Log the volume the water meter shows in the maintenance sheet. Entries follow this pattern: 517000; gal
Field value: 233.6; gal
